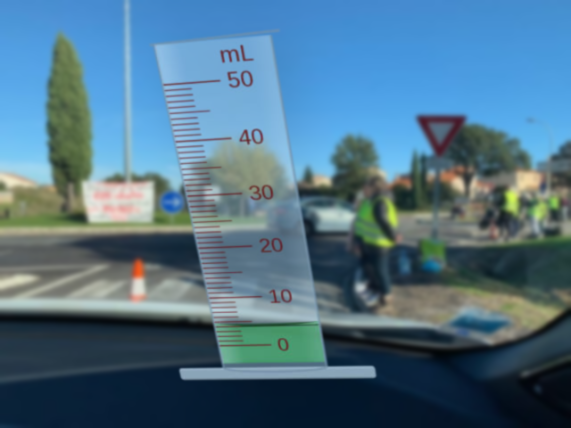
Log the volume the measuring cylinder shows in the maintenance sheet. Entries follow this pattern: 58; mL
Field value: 4; mL
